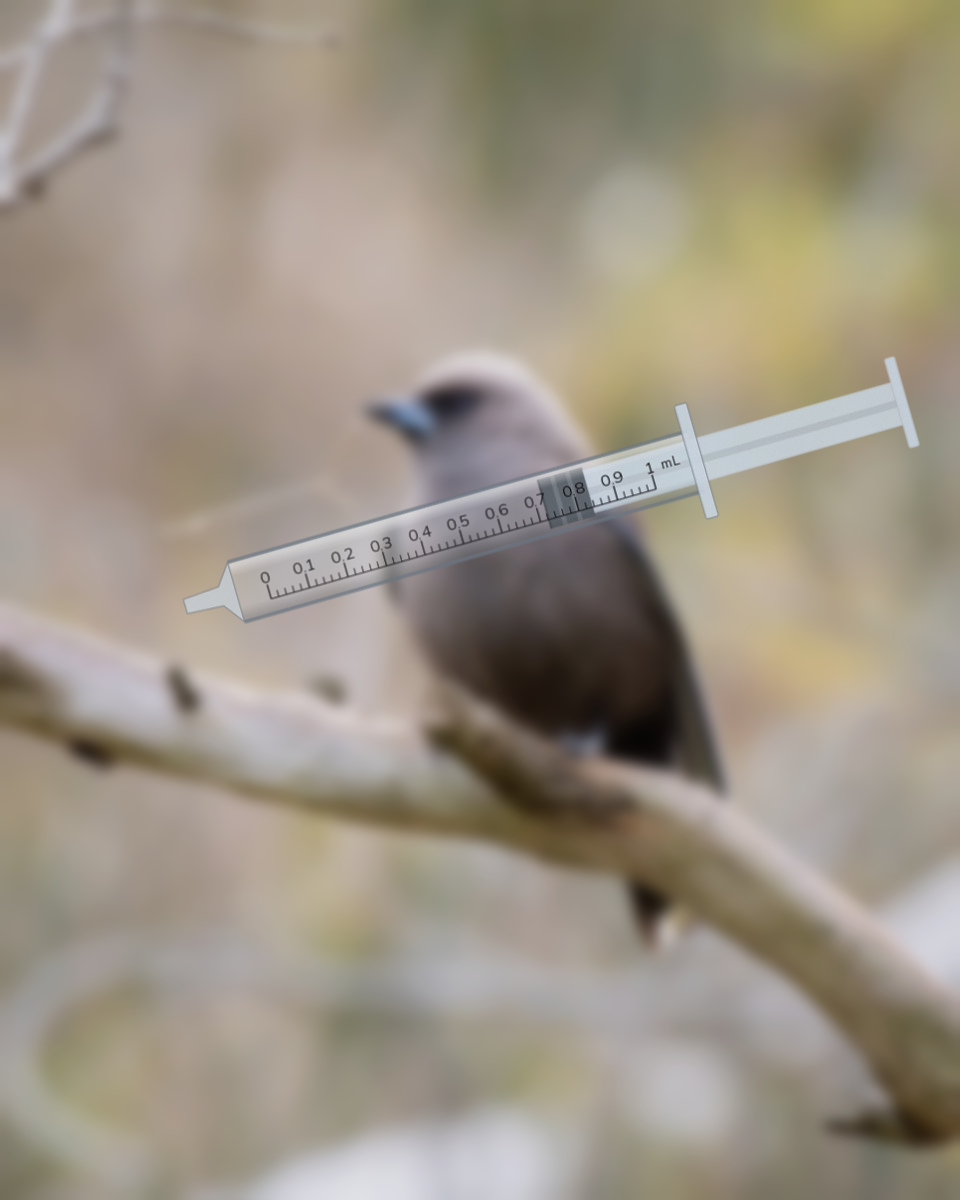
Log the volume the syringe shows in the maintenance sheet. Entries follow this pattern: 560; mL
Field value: 0.72; mL
